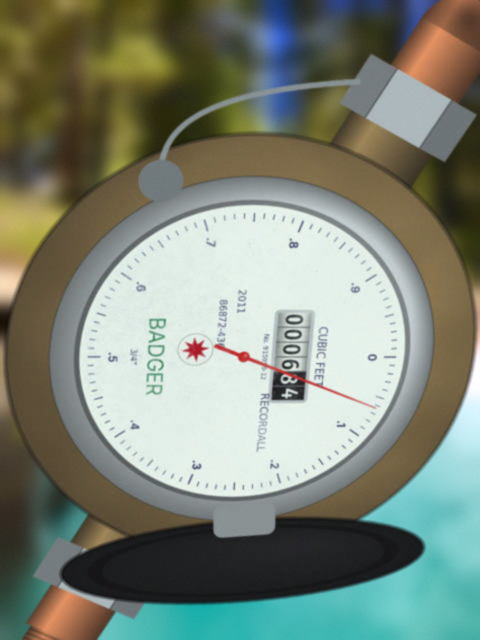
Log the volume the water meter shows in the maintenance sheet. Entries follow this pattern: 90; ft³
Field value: 684.06; ft³
